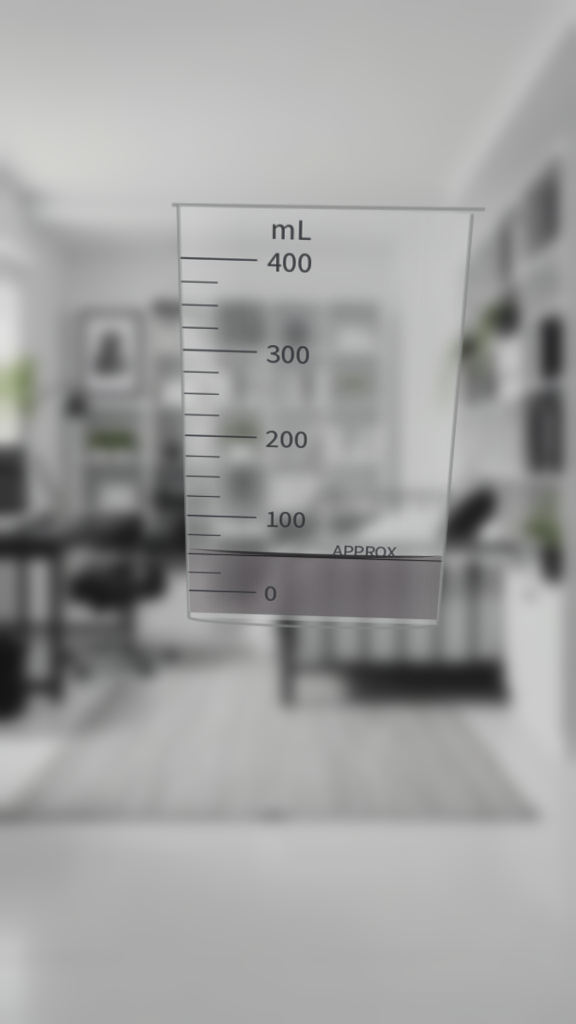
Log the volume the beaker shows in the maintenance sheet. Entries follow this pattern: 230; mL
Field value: 50; mL
